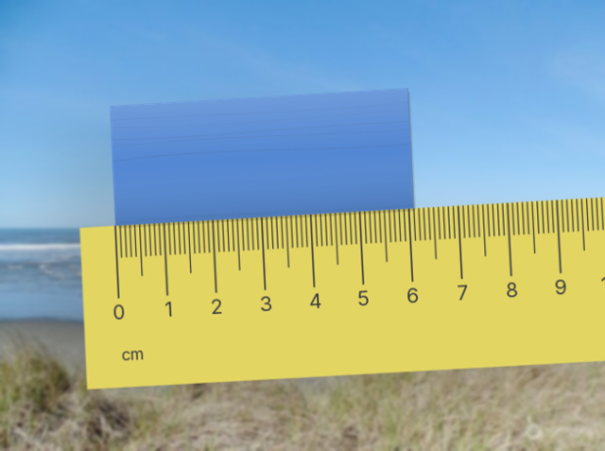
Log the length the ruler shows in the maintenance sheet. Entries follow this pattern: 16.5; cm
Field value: 6.1; cm
